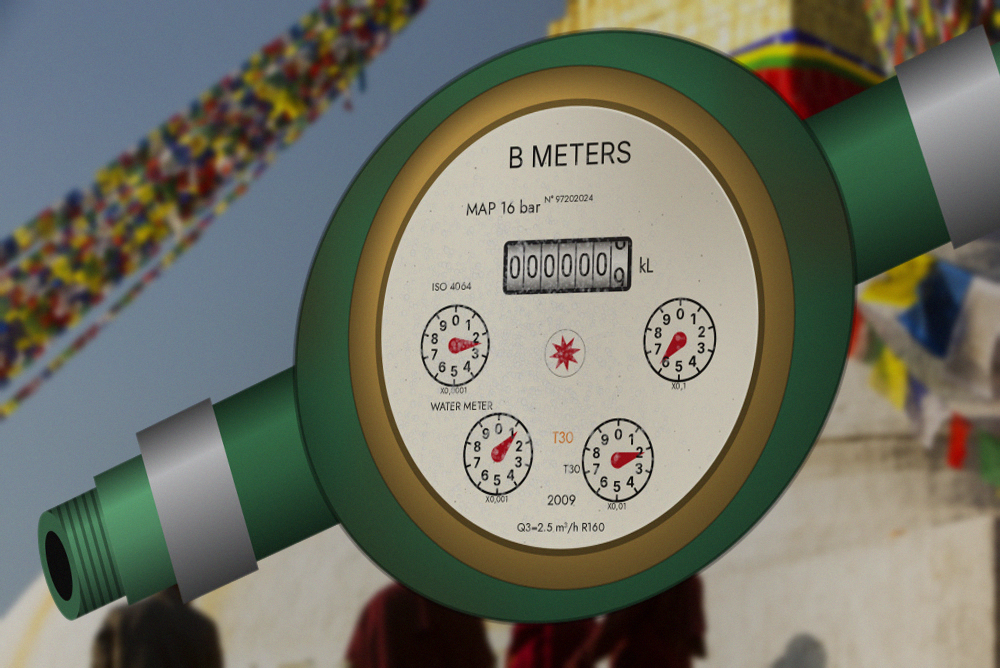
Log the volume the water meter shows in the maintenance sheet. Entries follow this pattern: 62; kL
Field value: 8.6212; kL
